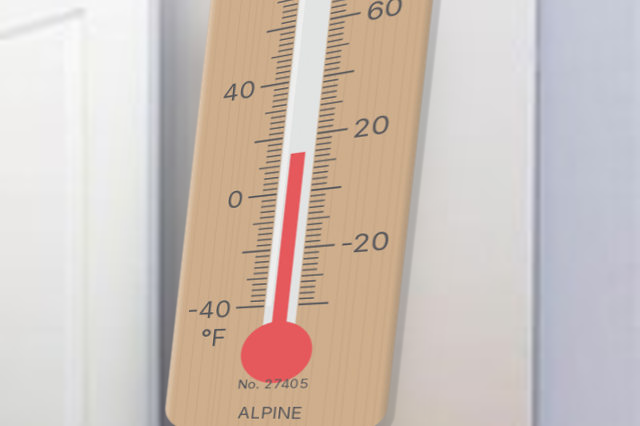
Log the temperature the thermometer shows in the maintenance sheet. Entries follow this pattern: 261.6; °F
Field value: 14; °F
